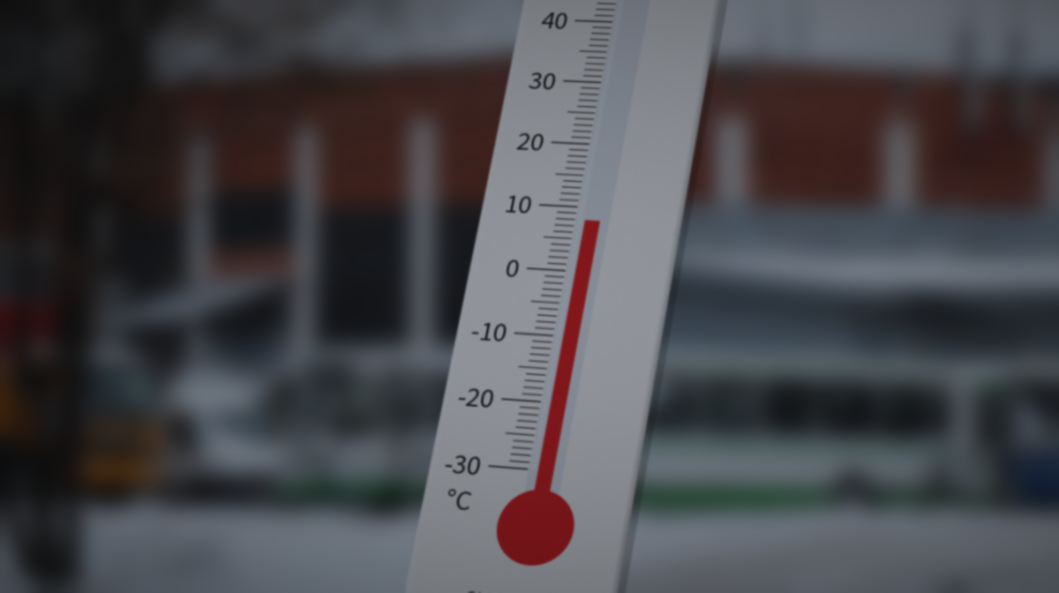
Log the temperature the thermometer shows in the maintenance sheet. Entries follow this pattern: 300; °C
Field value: 8; °C
